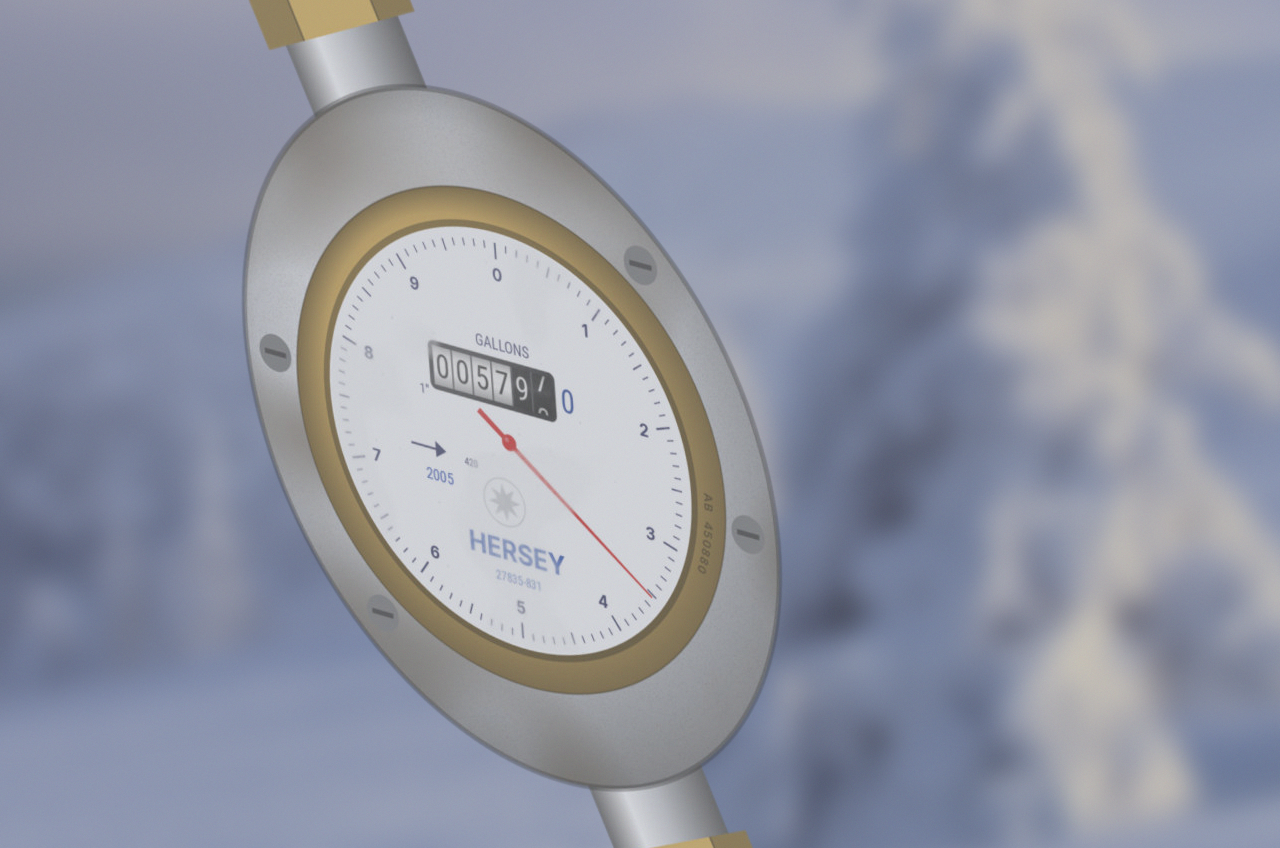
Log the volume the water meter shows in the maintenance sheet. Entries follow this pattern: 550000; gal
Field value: 57973.5; gal
